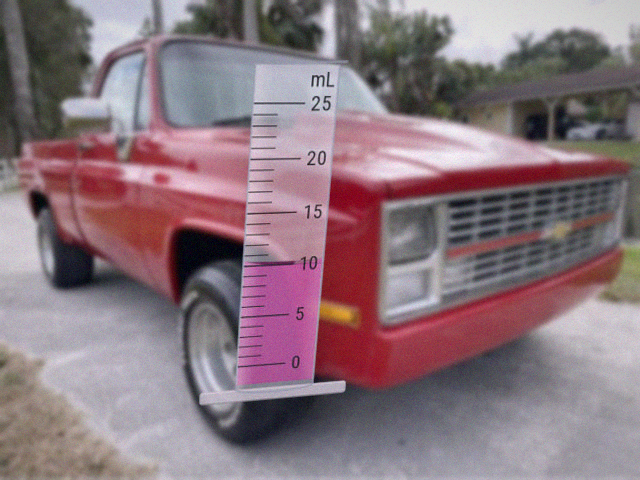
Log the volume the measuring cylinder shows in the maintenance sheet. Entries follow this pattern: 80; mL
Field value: 10; mL
